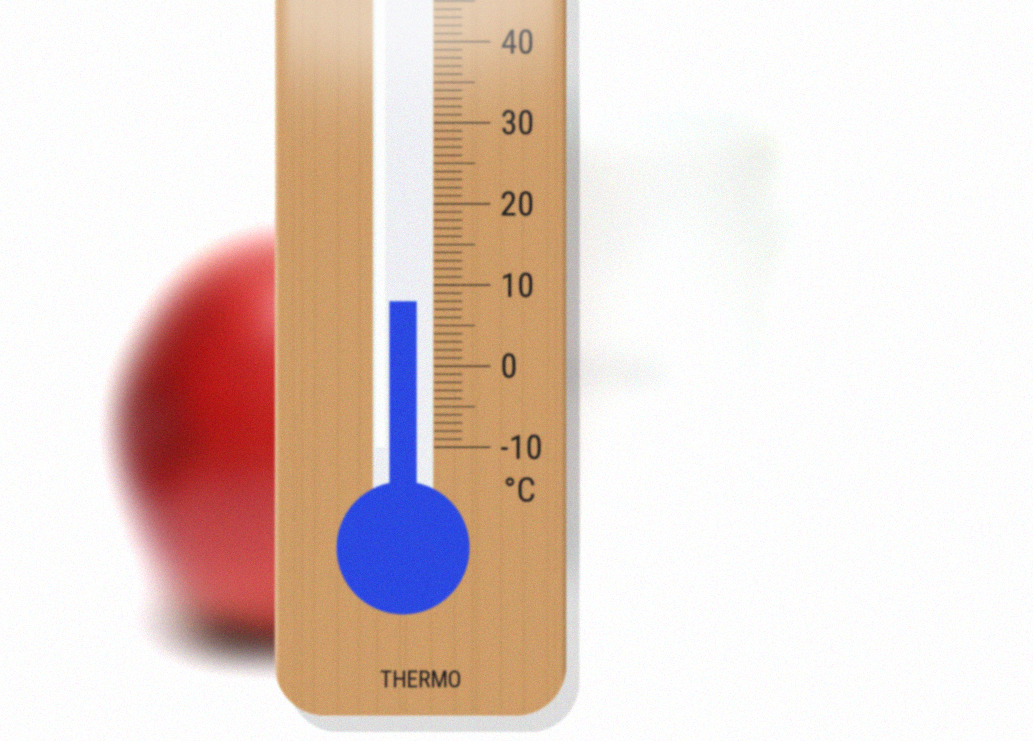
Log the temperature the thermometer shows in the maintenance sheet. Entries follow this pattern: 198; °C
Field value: 8; °C
